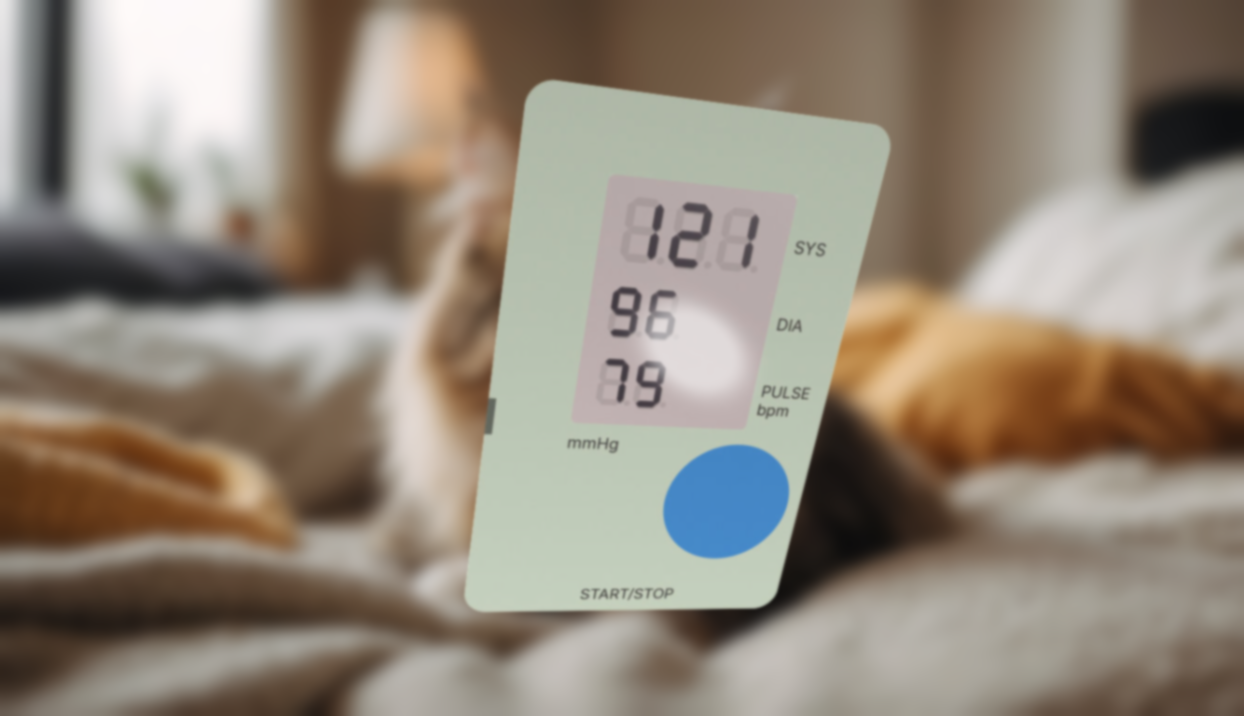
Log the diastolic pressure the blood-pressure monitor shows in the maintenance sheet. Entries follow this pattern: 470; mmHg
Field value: 96; mmHg
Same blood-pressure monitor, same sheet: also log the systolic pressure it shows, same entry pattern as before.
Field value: 121; mmHg
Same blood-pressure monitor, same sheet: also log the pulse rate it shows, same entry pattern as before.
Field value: 79; bpm
